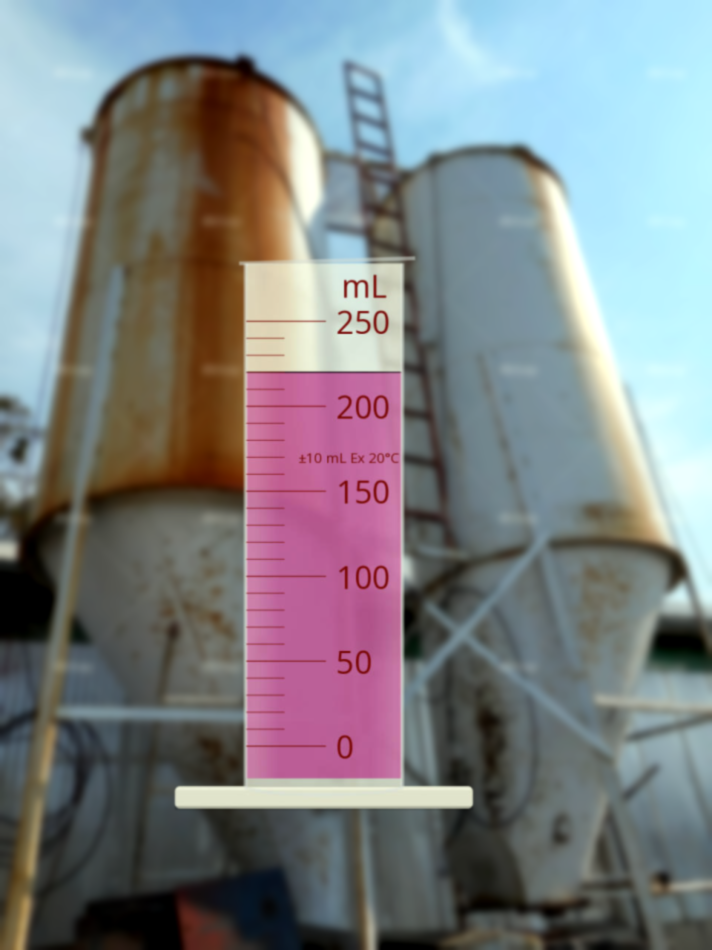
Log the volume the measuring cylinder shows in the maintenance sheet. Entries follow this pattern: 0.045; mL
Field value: 220; mL
